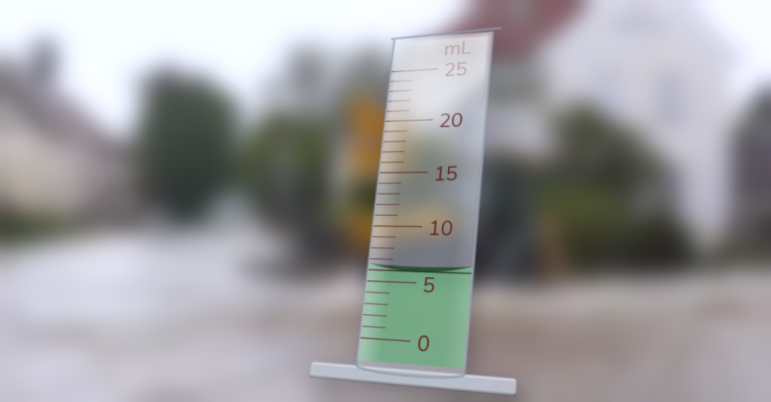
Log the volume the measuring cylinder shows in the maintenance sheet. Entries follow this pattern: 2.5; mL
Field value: 6; mL
